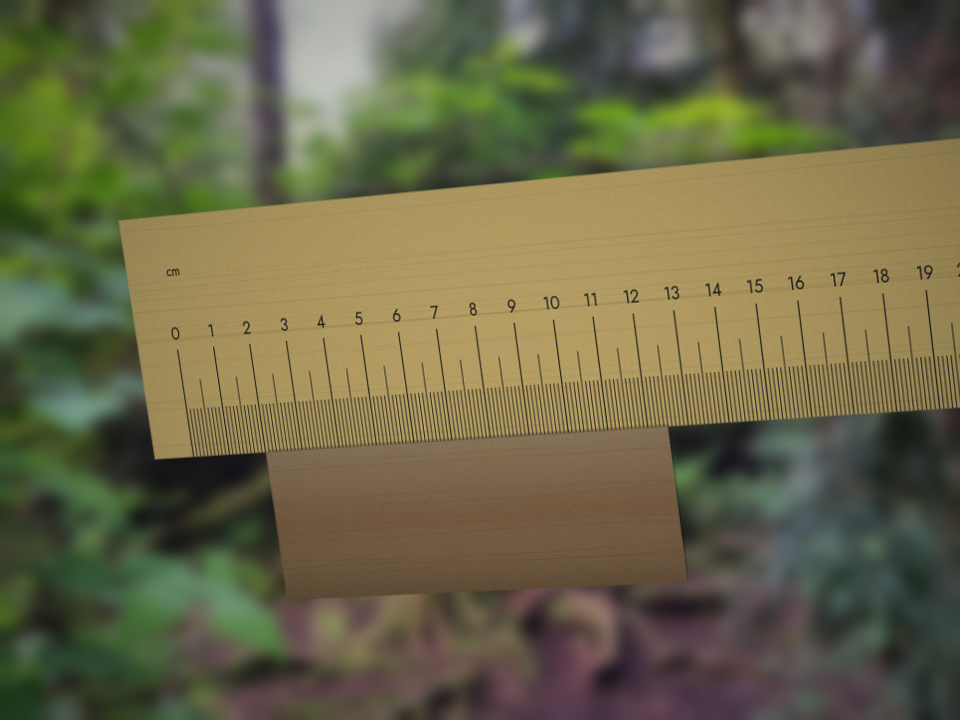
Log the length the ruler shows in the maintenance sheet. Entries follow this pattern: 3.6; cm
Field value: 10.5; cm
